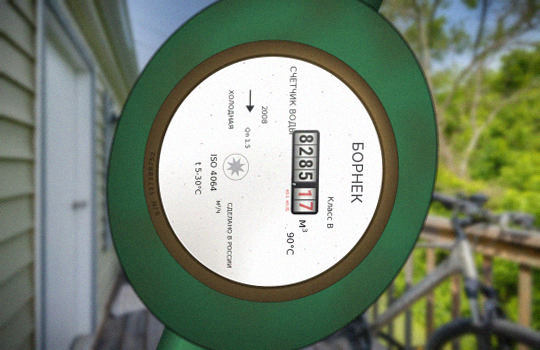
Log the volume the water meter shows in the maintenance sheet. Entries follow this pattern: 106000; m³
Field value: 8285.17; m³
